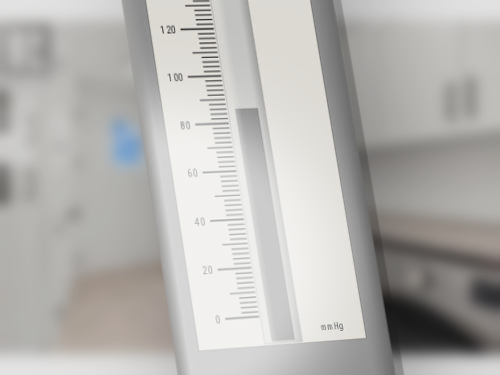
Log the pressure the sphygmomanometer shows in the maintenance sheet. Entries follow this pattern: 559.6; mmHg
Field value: 86; mmHg
